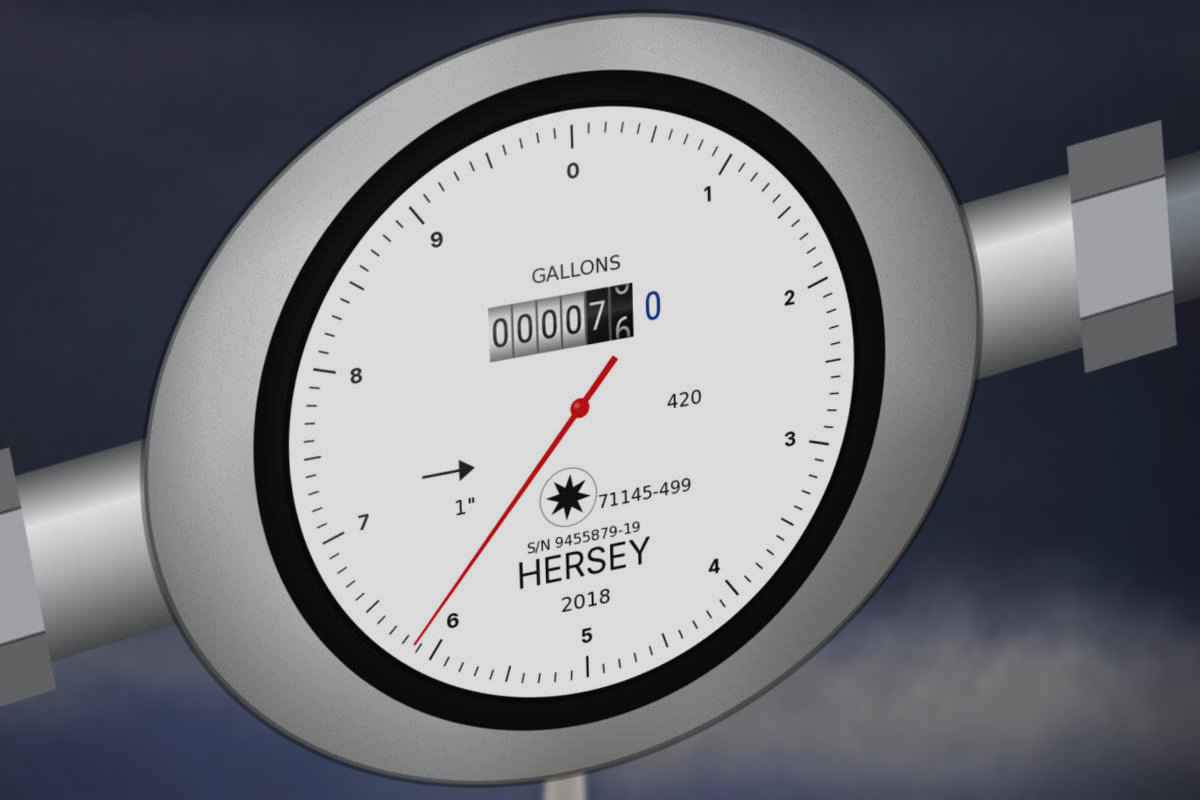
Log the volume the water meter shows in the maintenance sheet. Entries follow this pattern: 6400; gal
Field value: 756.1; gal
